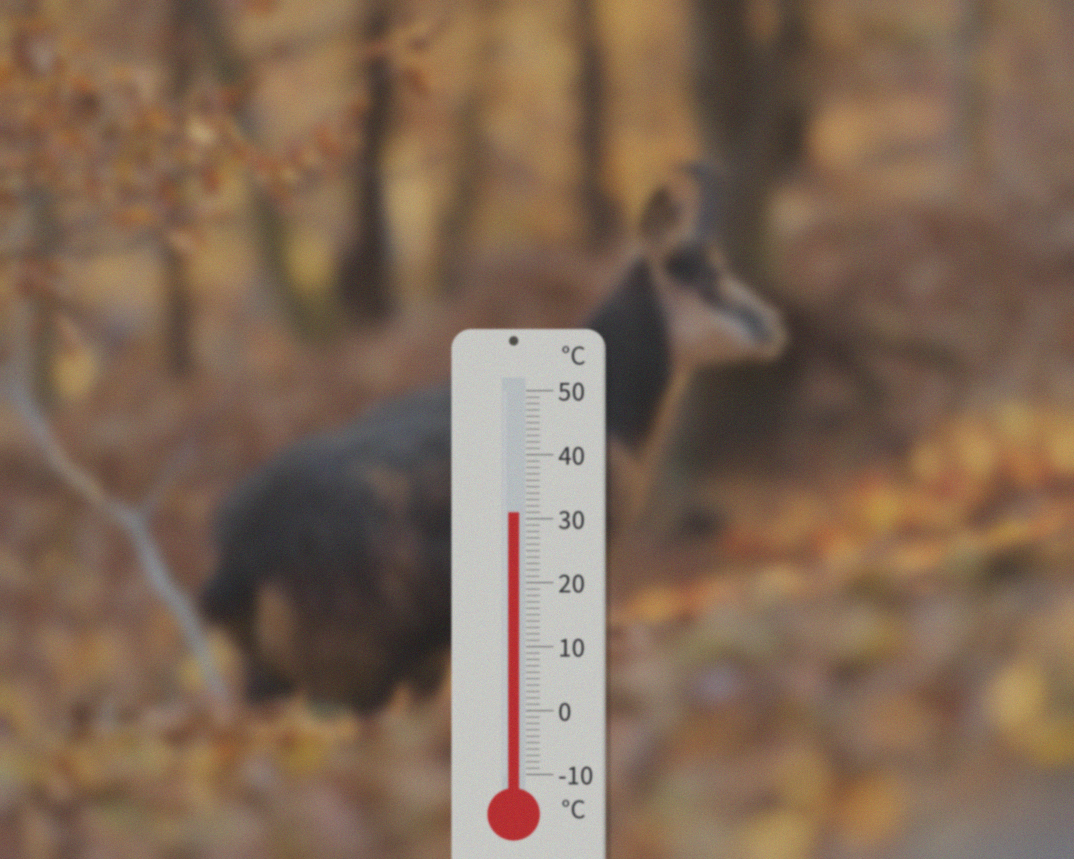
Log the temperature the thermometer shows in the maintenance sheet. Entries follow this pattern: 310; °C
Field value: 31; °C
